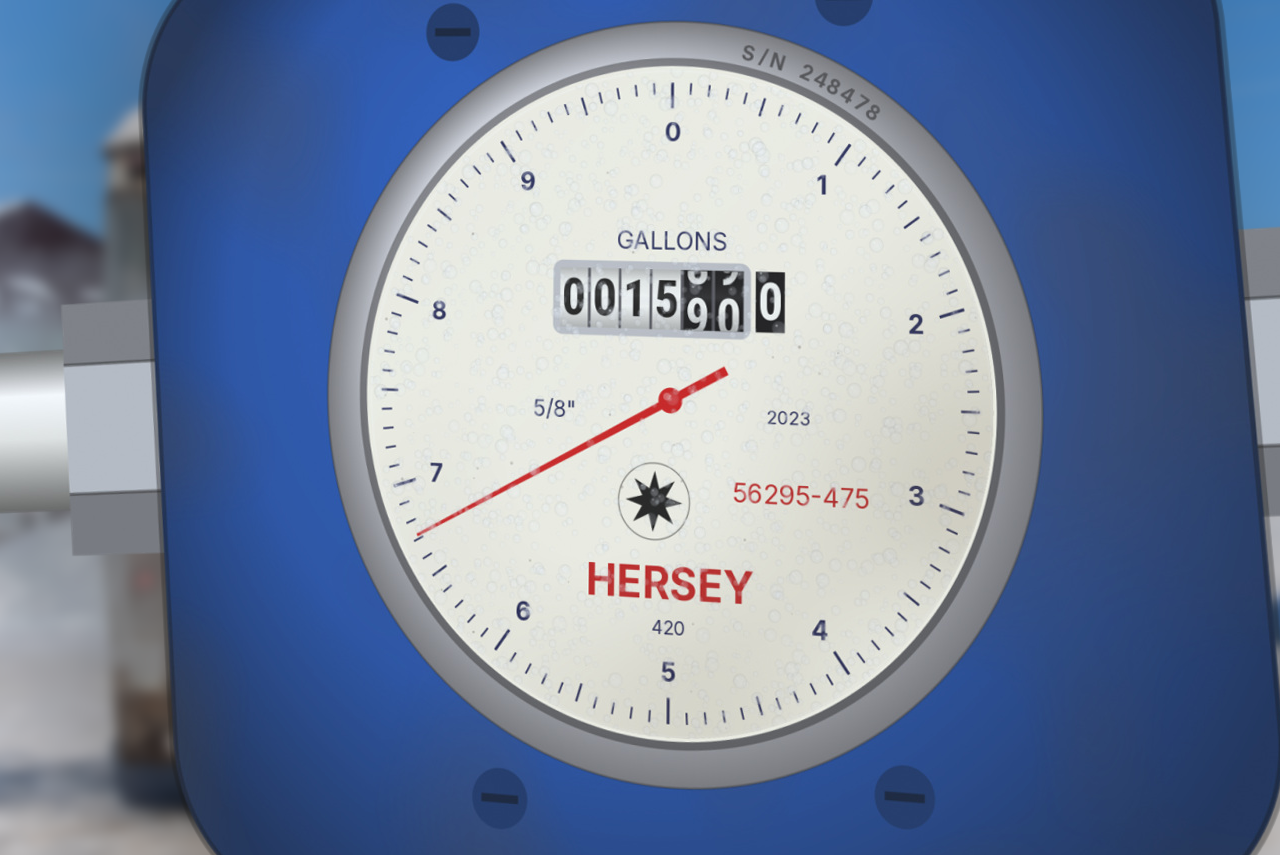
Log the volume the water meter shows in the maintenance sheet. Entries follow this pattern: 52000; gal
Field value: 15896.7; gal
